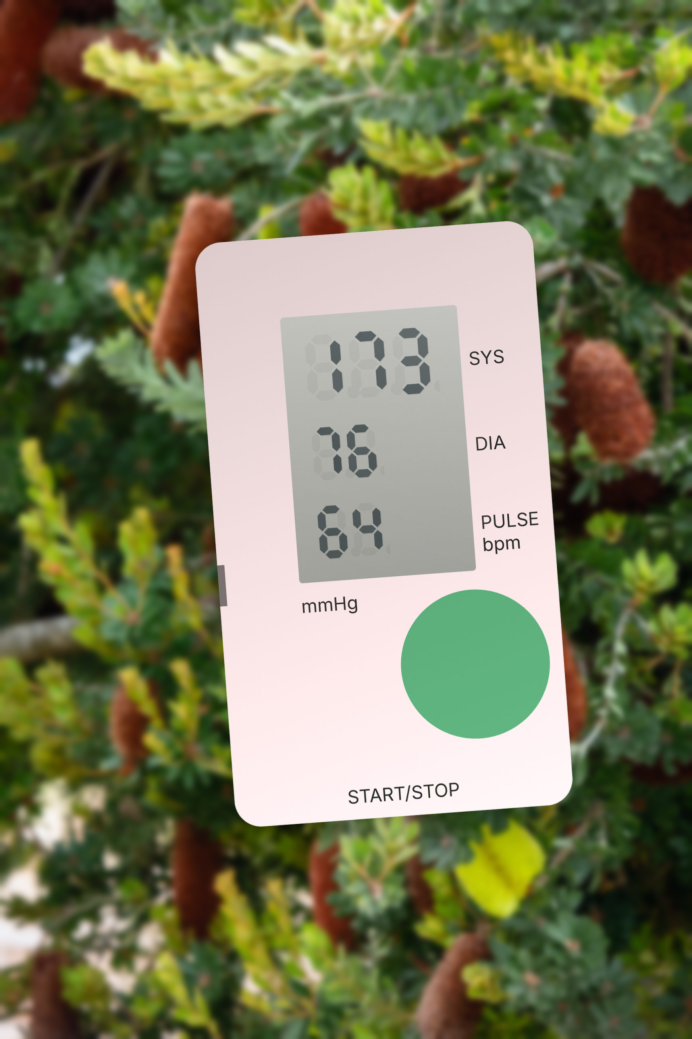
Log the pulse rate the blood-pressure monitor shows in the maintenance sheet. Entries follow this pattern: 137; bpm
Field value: 64; bpm
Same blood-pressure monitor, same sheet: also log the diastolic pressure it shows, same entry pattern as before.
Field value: 76; mmHg
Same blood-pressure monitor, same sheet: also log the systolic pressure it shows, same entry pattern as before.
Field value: 173; mmHg
